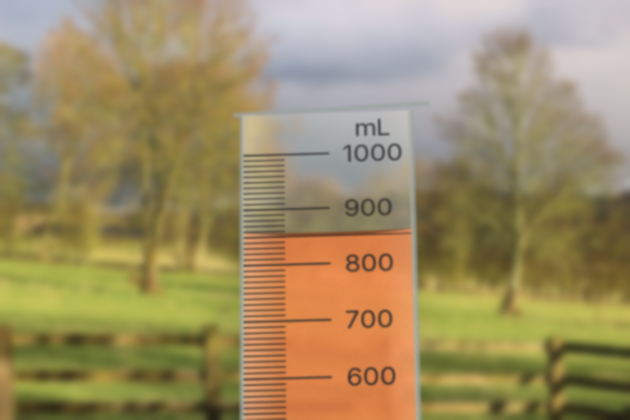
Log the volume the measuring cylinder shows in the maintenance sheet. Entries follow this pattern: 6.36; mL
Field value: 850; mL
